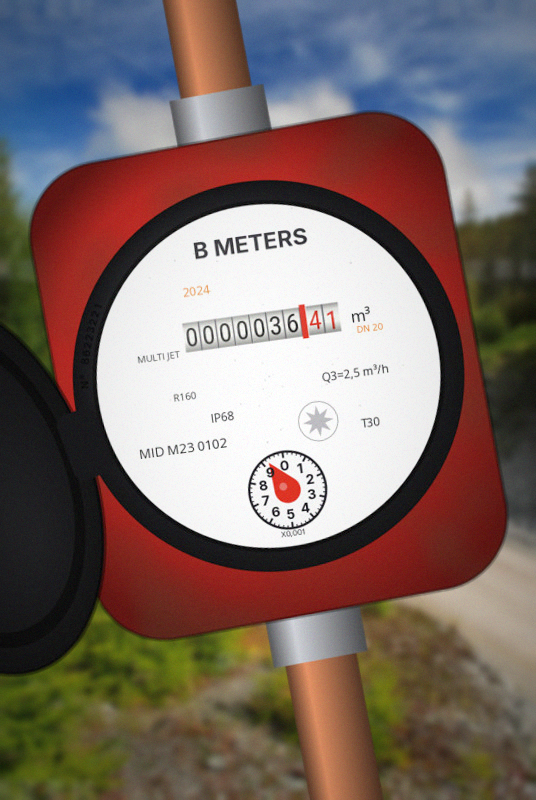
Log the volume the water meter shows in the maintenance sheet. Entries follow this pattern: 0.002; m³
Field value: 36.409; m³
